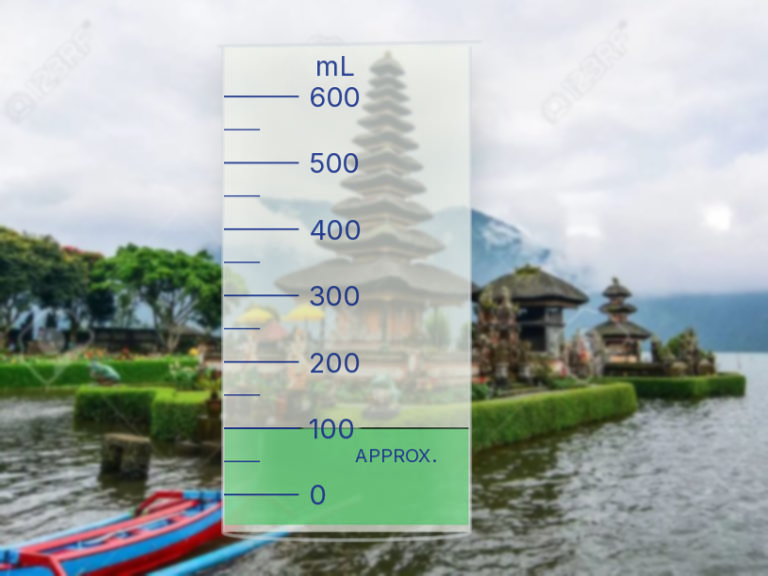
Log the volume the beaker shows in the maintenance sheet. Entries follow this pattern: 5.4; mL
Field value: 100; mL
